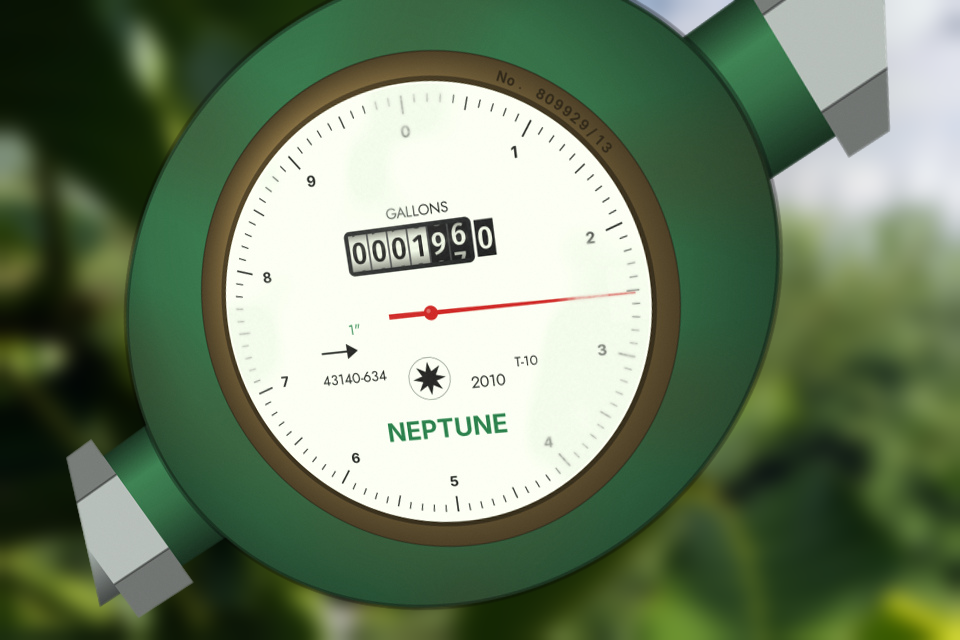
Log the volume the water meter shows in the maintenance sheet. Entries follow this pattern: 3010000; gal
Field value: 1962.5; gal
